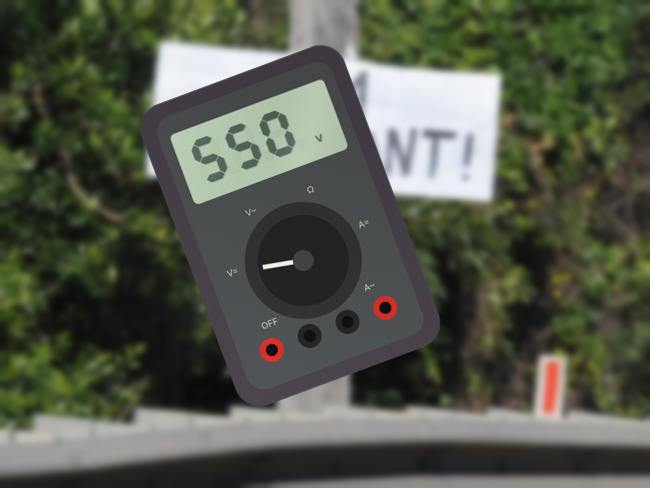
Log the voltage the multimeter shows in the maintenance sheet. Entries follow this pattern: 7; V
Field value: 550; V
